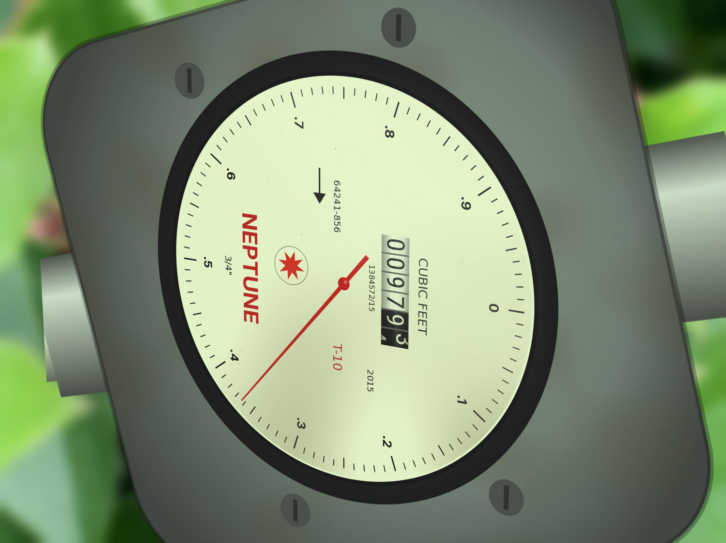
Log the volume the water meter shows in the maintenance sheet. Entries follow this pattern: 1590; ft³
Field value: 9793.36; ft³
